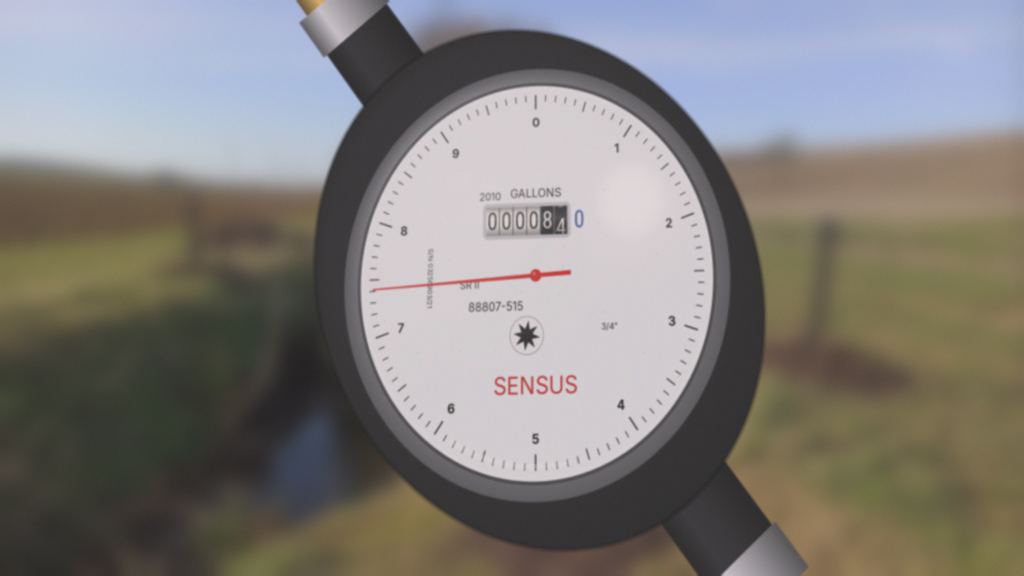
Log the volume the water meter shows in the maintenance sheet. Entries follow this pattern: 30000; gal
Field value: 837.4; gal
